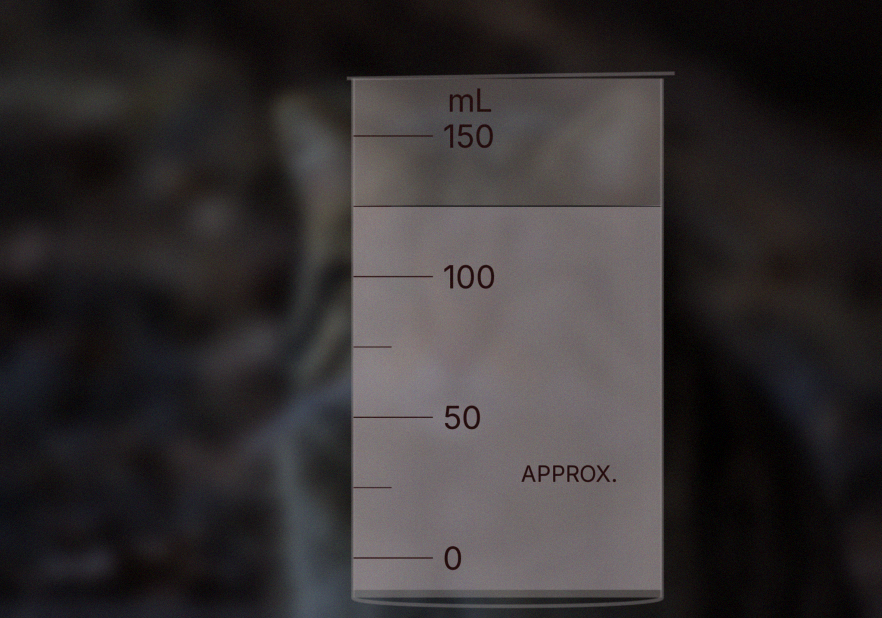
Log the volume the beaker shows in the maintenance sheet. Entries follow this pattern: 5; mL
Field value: 125; mL
